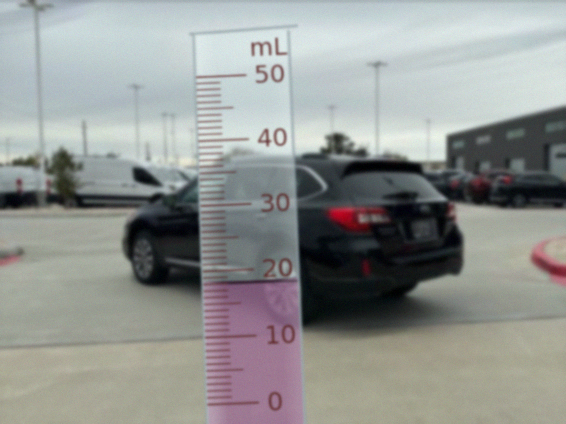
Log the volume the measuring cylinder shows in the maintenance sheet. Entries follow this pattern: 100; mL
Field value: 18; mL
